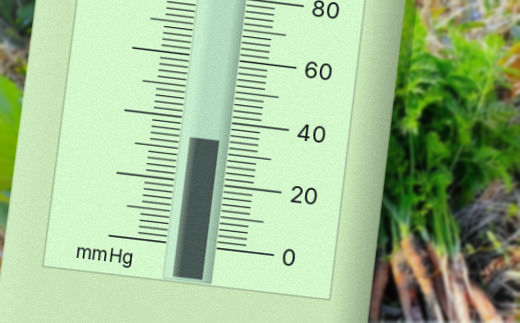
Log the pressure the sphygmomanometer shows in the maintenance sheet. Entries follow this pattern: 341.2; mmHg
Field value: 34; mmHg
